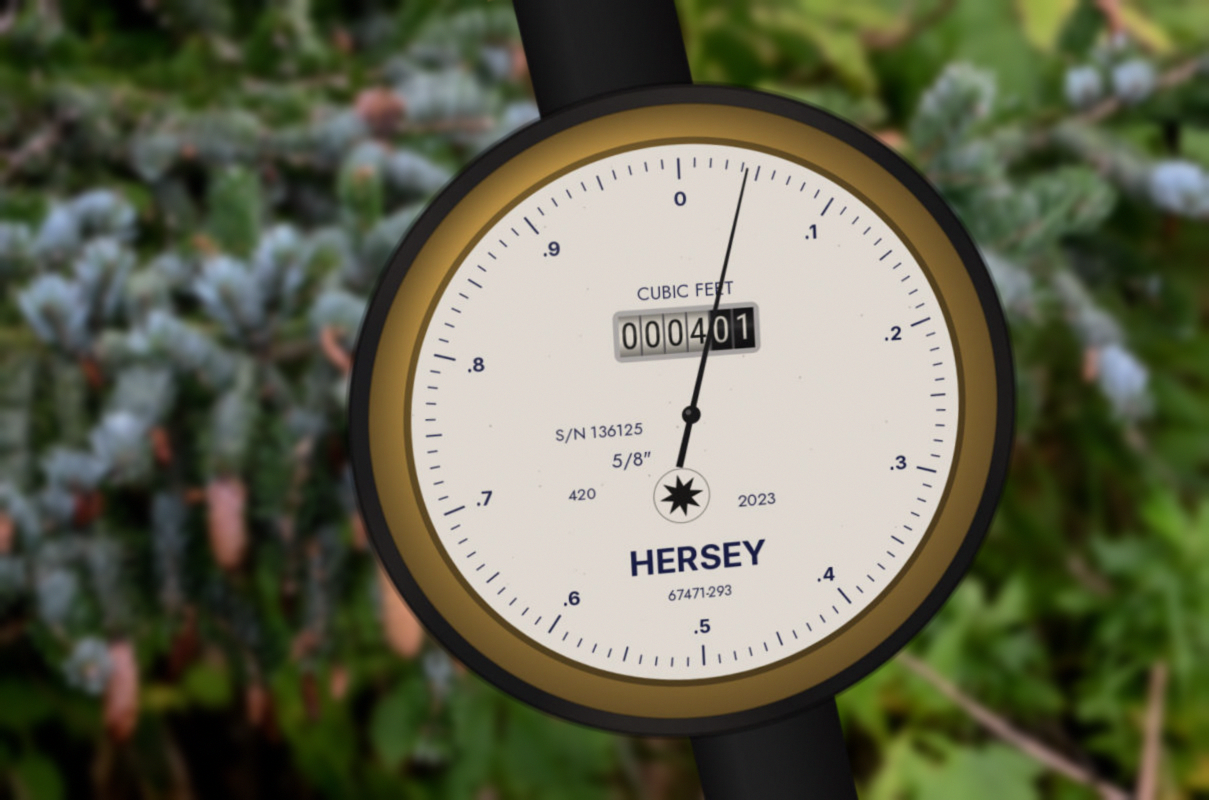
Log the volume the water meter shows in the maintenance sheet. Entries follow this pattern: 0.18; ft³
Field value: 401.04; ft³
